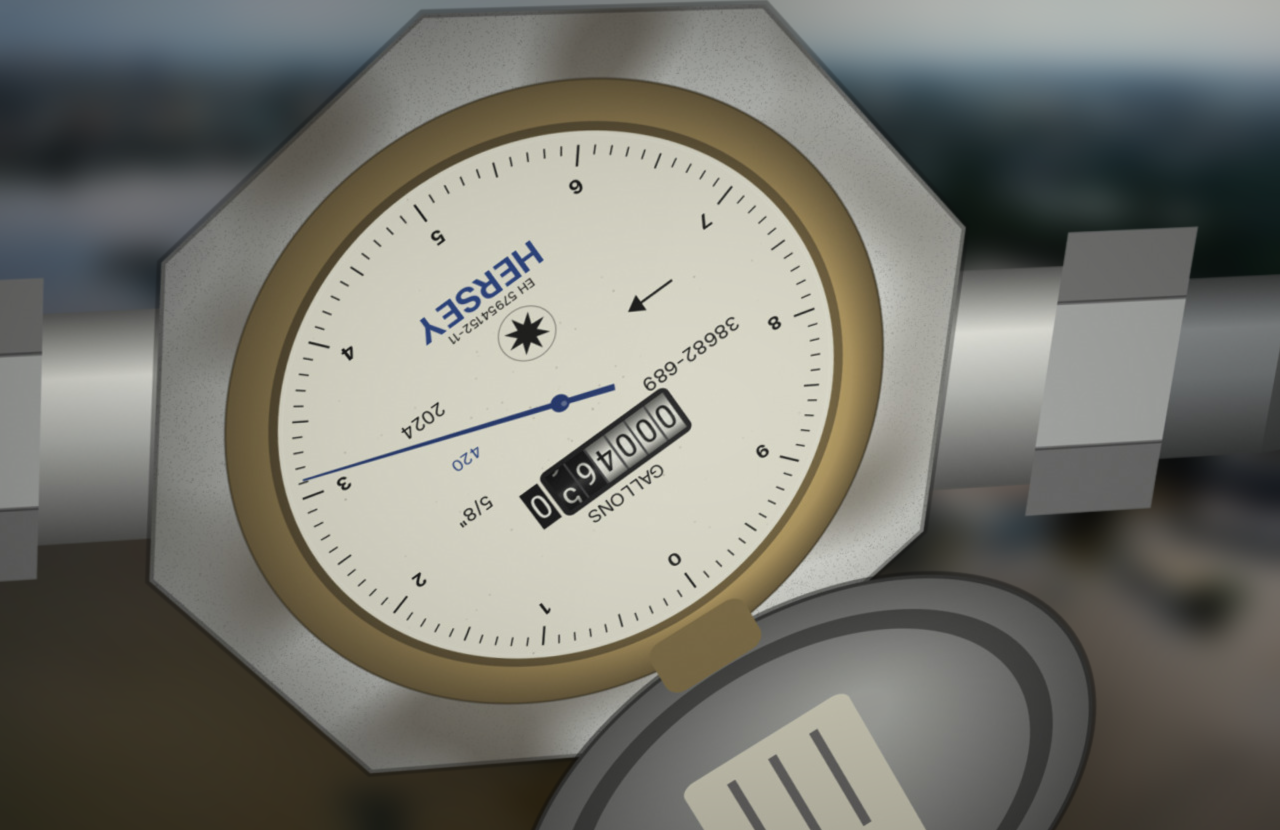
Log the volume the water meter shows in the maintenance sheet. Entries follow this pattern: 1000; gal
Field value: 4653.1; gal
